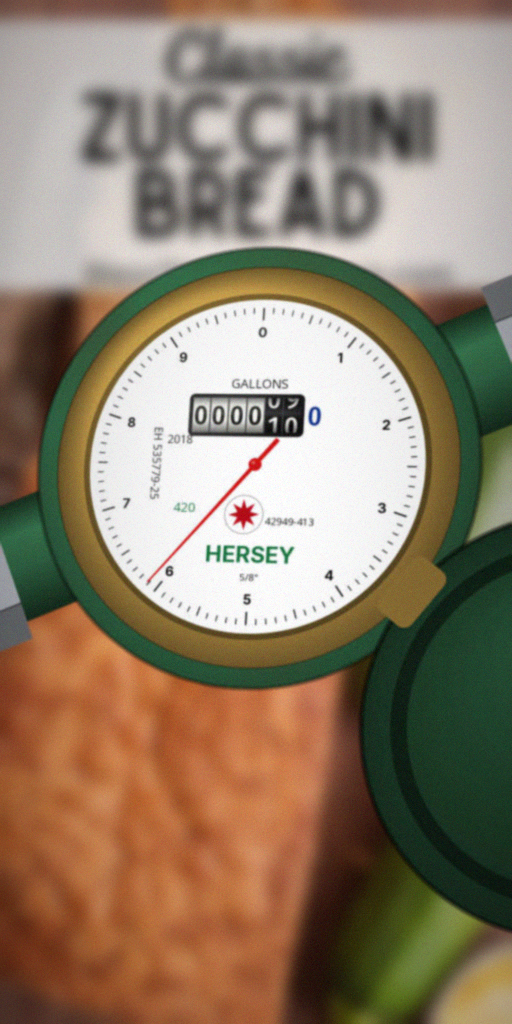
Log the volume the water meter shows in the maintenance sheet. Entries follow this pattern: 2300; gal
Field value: 96.1; gal
